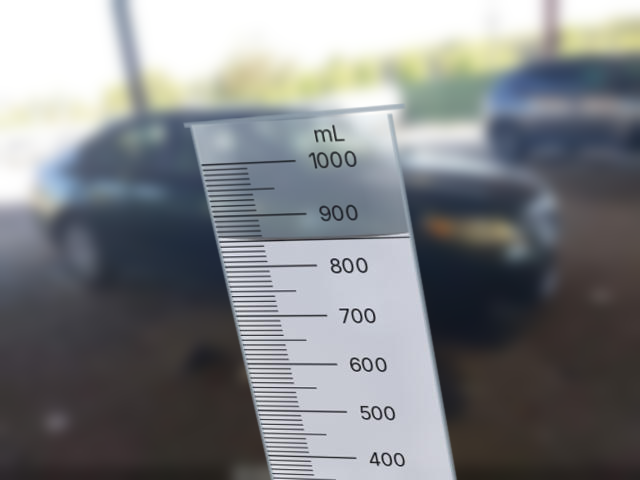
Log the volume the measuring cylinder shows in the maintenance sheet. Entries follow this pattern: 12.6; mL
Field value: 850; mL
